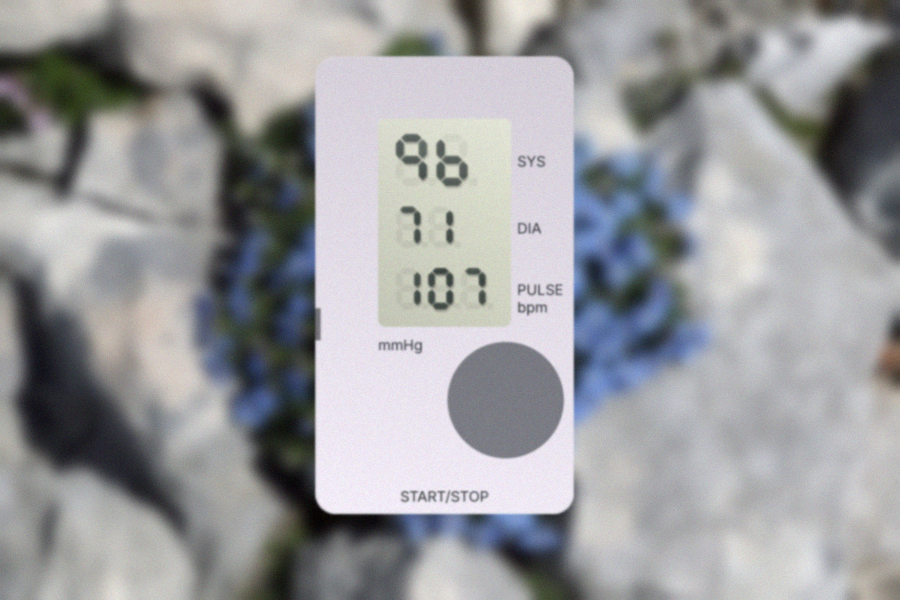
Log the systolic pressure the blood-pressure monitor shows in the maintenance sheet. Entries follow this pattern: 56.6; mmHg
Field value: 96; mmHg
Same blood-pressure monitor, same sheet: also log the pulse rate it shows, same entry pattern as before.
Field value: 107; bpm
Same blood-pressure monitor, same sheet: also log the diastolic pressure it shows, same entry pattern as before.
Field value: 71; mmHg
